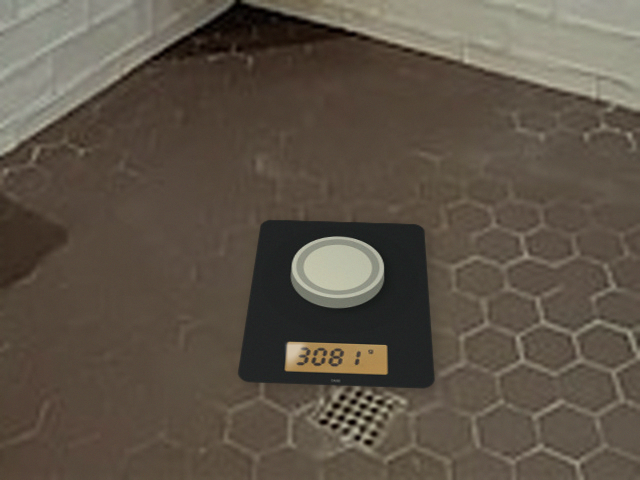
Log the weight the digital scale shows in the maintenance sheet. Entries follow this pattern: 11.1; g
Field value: 3081; g
